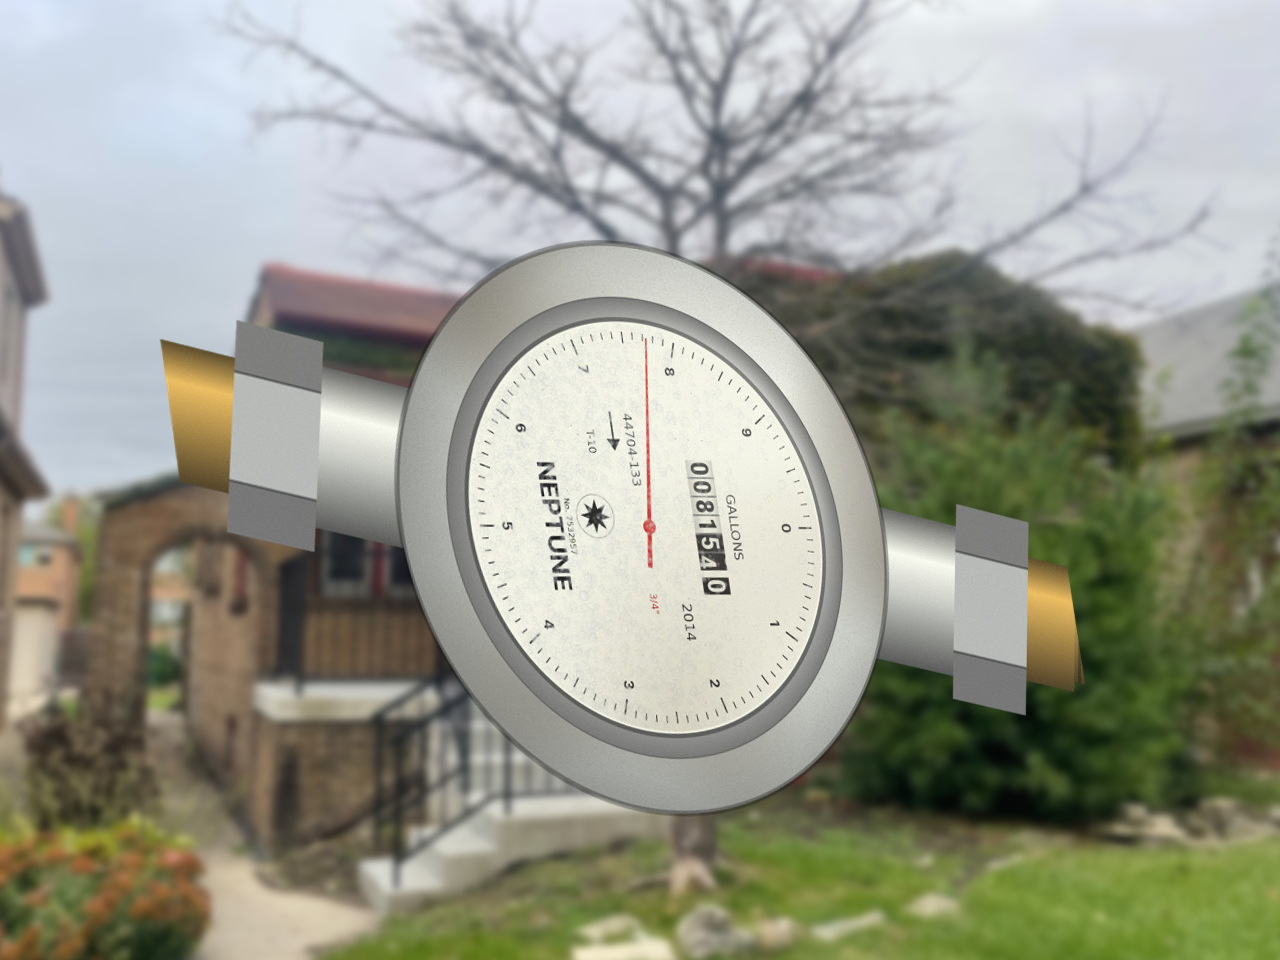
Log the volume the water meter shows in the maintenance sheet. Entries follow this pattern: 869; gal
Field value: 81537.7; gal
